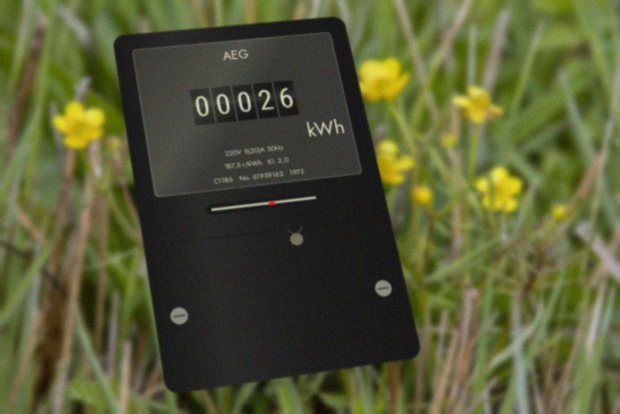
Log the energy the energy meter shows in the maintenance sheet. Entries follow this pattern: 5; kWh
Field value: 26; kWh
